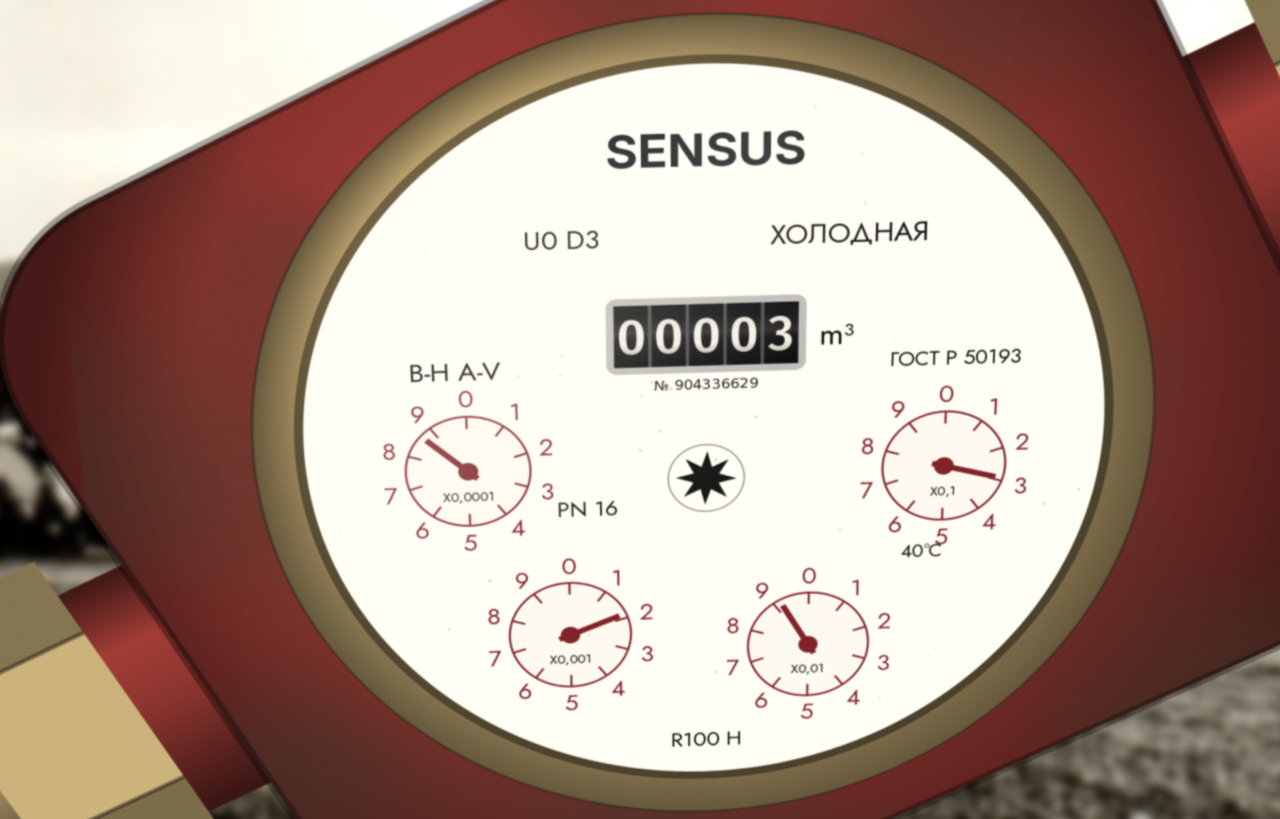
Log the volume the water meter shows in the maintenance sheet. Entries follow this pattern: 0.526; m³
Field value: 3.2918; m³
